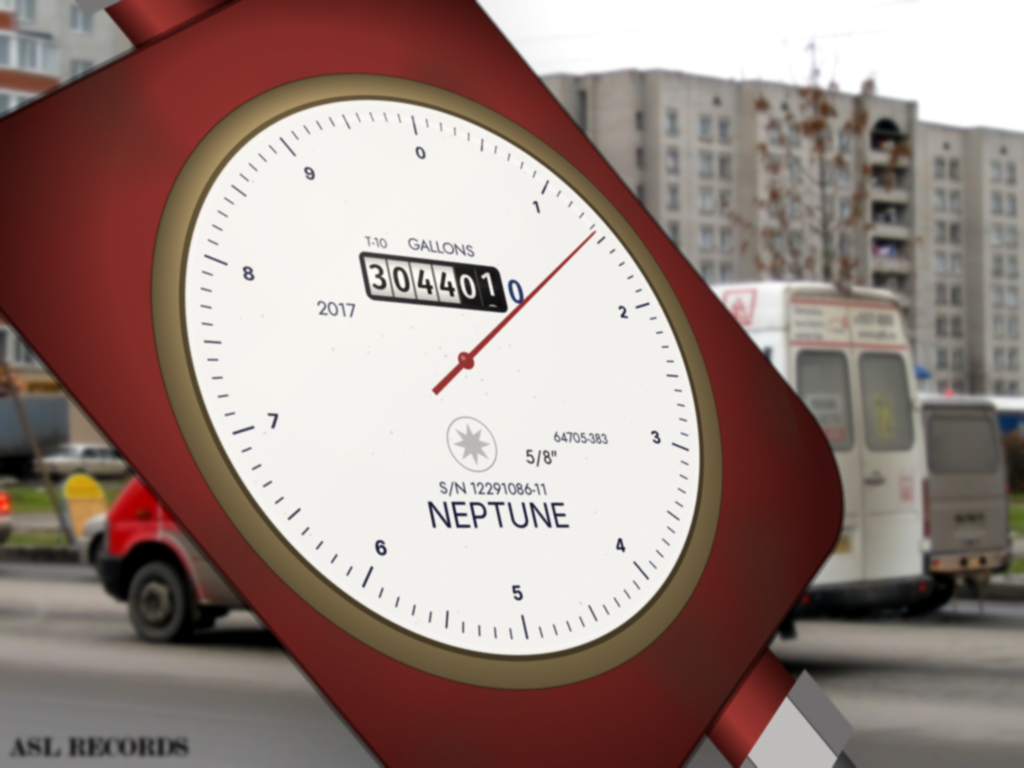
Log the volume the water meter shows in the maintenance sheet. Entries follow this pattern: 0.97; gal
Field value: 3044011.4; gal
